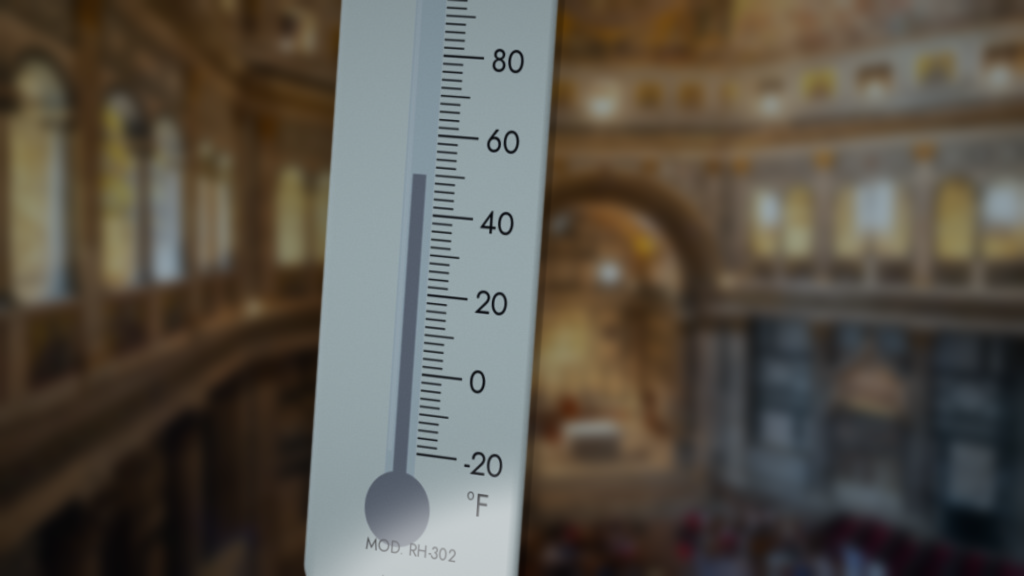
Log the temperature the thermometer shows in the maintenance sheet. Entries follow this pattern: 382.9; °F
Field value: 50; °F
